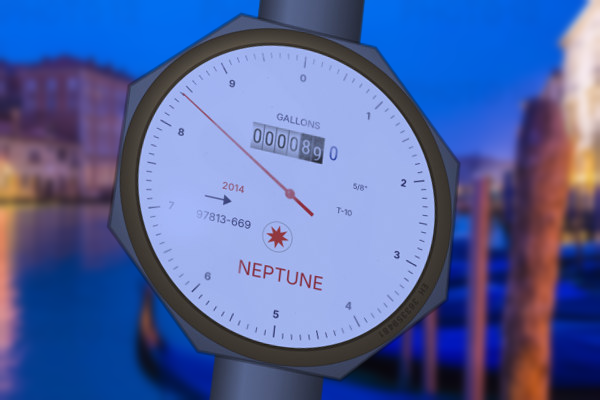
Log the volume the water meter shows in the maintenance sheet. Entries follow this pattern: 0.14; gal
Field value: 888.4; gal
